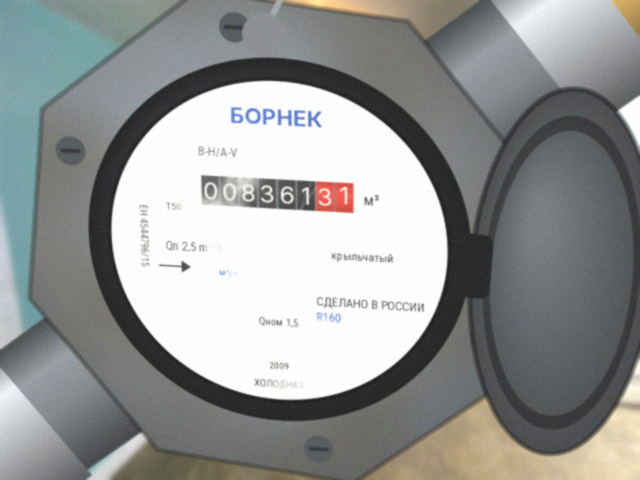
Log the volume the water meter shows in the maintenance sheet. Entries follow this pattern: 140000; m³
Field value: 8361.31; m³
